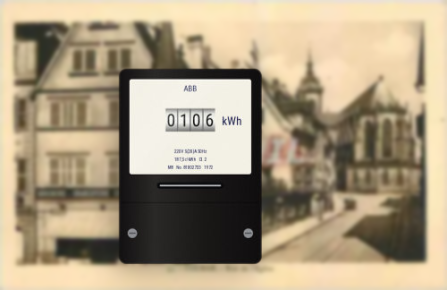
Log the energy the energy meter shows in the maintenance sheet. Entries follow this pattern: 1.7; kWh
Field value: 106; kWh
